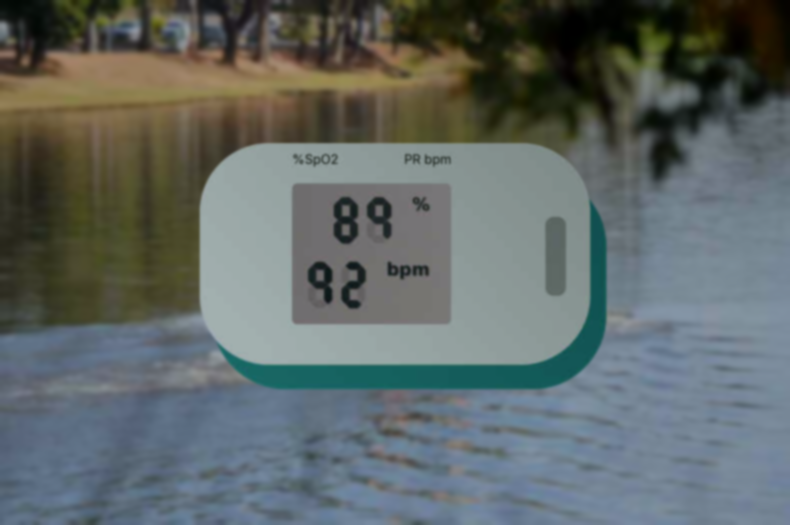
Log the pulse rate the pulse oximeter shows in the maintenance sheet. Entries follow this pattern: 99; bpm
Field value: 92; bpm
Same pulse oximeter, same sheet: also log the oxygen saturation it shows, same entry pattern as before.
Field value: 89; %
